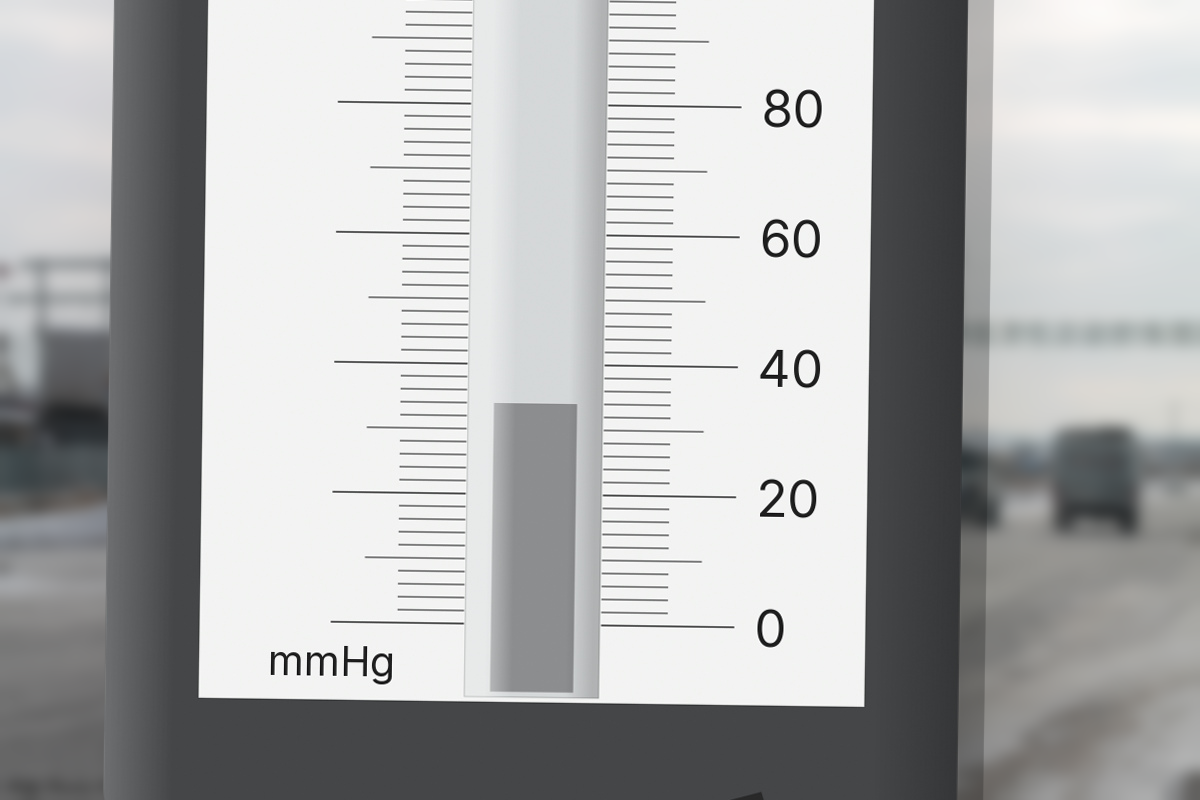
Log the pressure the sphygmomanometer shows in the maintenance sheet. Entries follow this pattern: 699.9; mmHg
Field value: 34; mmHg
